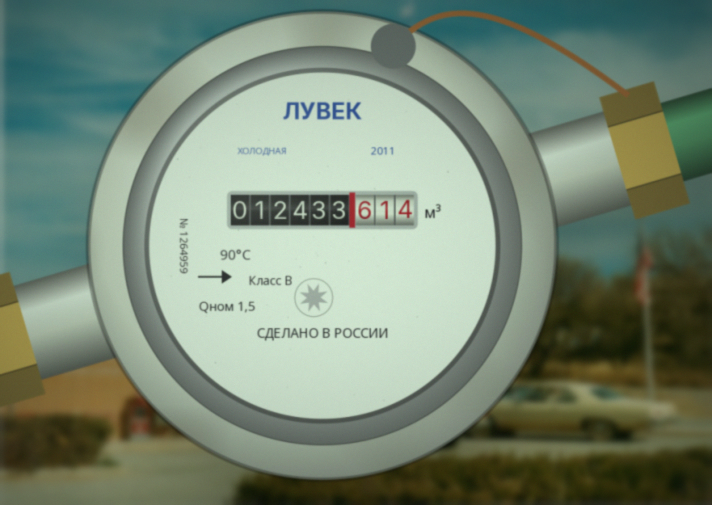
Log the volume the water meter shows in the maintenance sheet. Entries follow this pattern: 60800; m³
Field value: 12433.614; m³
